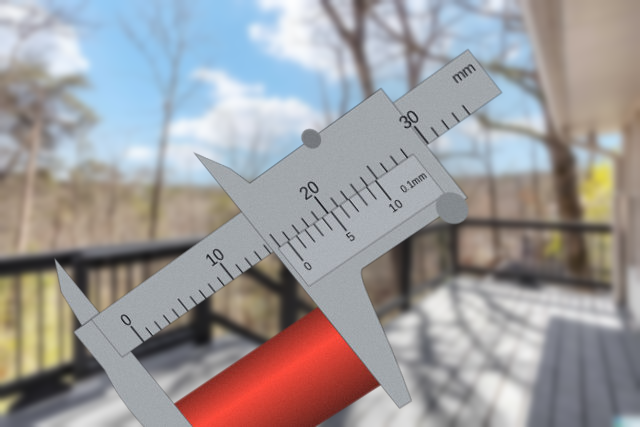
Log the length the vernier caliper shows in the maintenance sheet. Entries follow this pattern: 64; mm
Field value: 15.8; mm
